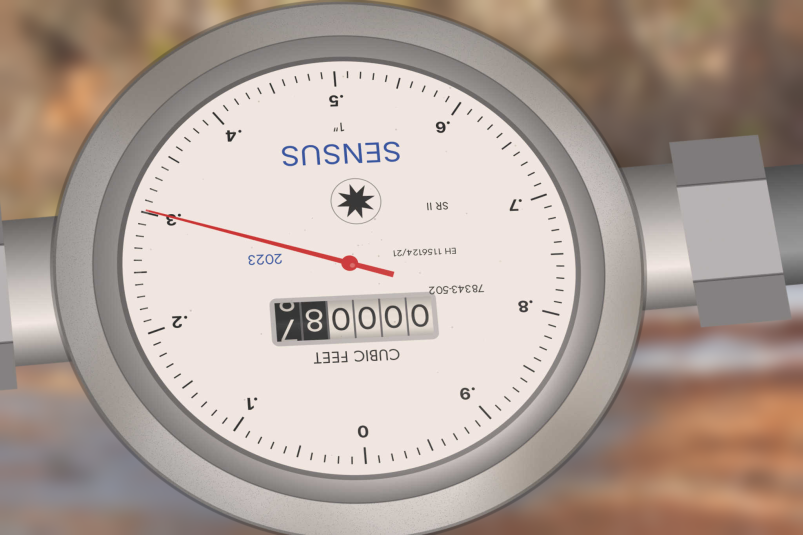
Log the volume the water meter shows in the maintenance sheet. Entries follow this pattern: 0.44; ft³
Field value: 87.30; ft³
